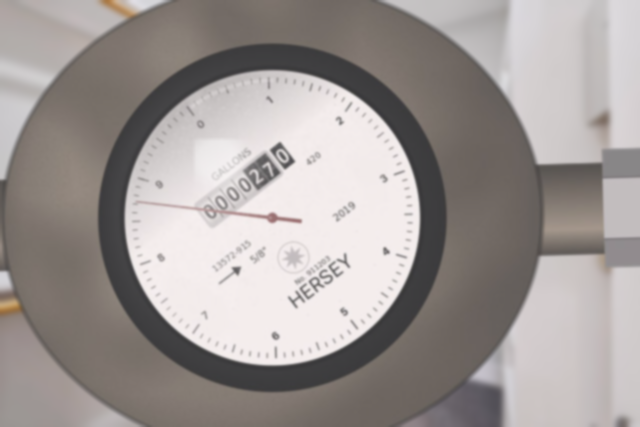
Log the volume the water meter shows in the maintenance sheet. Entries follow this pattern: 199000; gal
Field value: 268.7; gal
